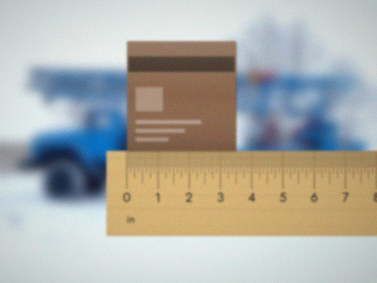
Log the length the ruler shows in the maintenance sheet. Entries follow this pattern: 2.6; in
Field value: 3.5; in
